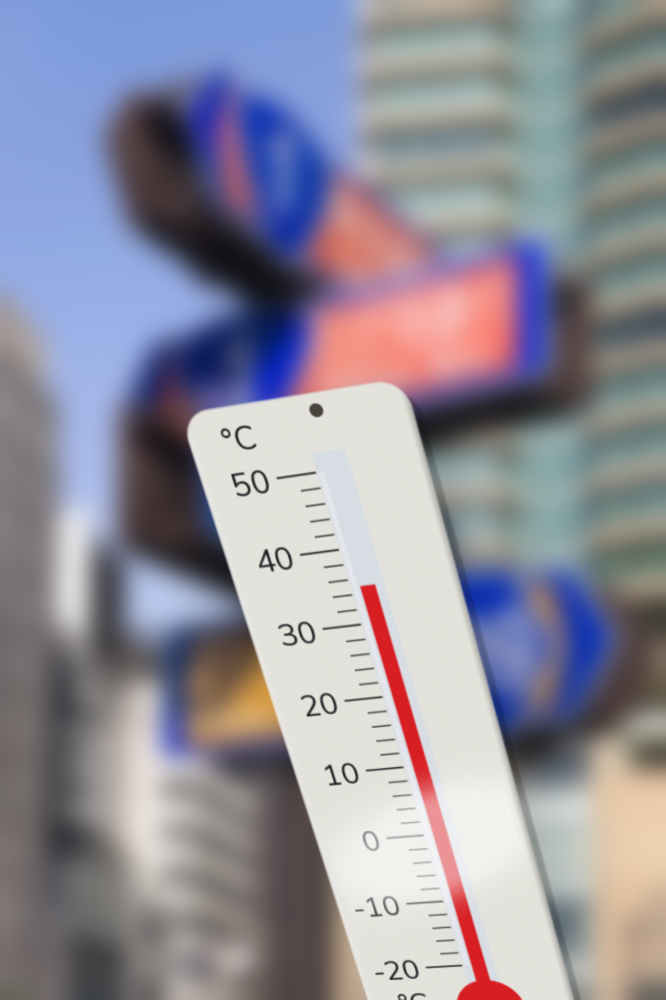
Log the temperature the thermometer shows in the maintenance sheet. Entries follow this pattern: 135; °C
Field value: 35; °C
